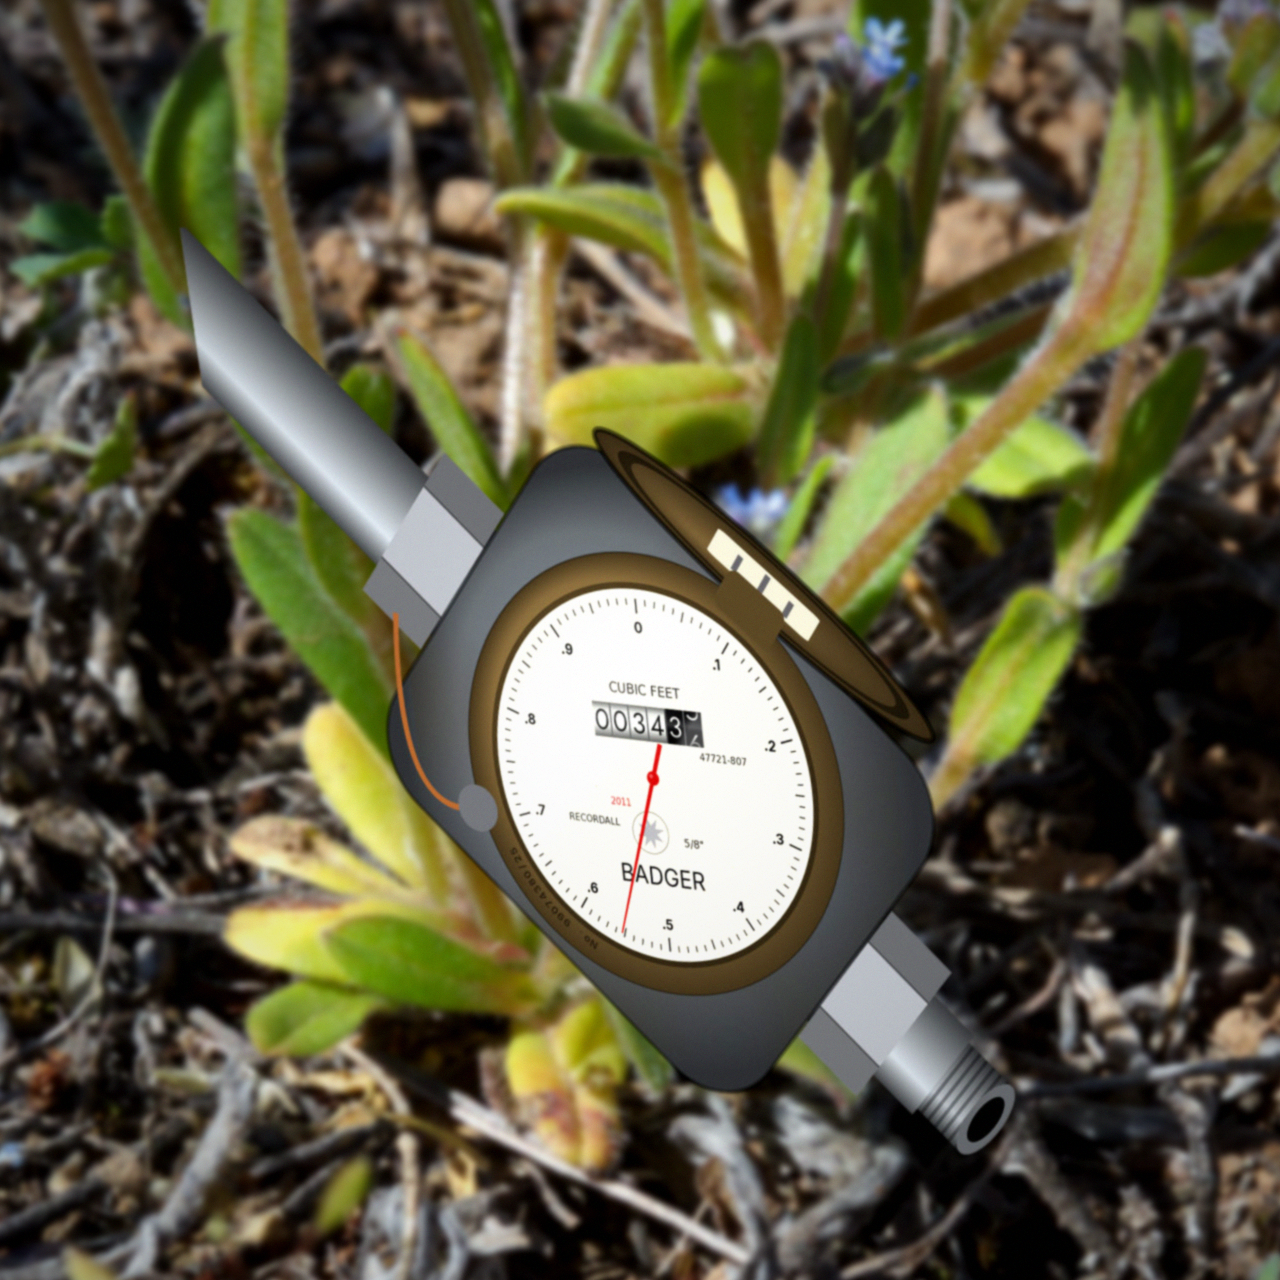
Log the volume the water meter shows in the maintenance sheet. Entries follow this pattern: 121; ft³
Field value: 3435.55; ft³
